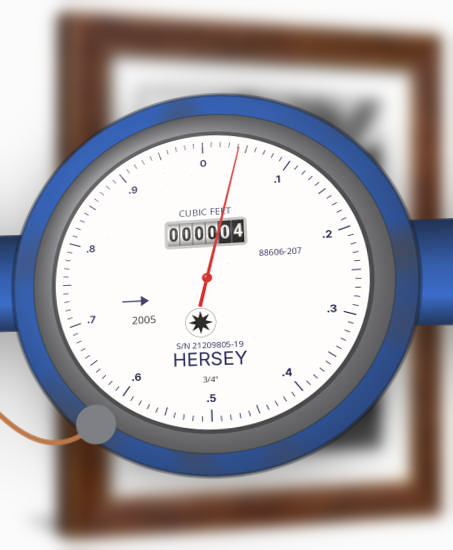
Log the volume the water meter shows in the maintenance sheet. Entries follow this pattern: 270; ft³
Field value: 4.04; ft³
